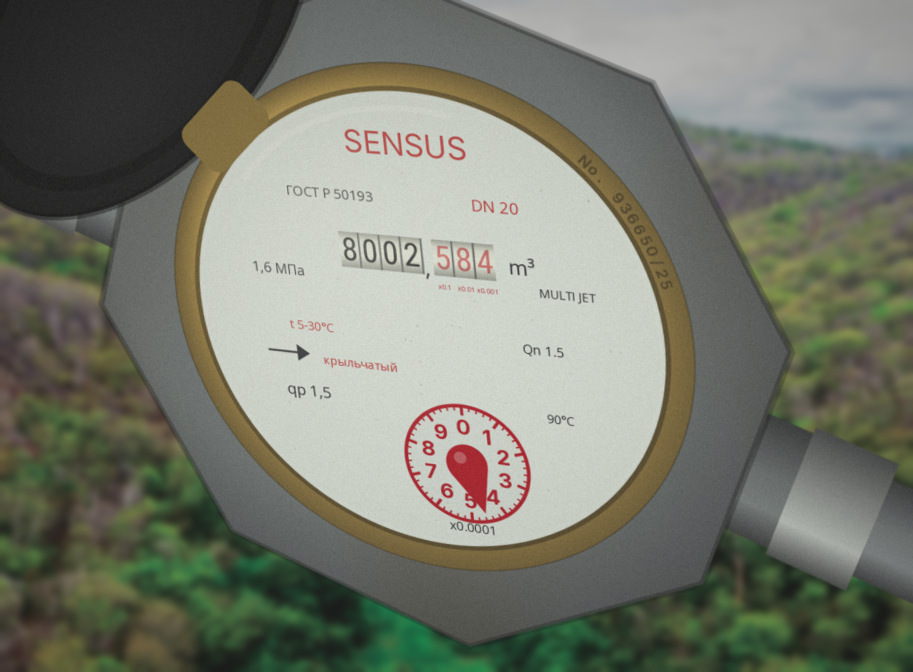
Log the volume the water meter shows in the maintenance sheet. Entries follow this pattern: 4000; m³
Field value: 8002.5844; m³
